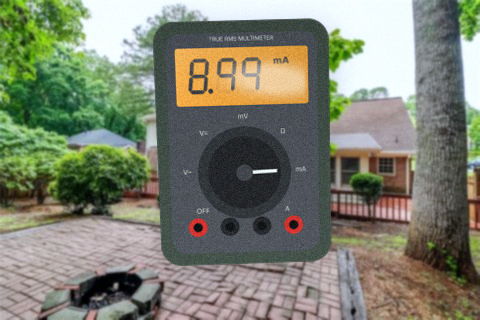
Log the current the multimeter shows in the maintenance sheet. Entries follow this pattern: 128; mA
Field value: 8.99; mA
